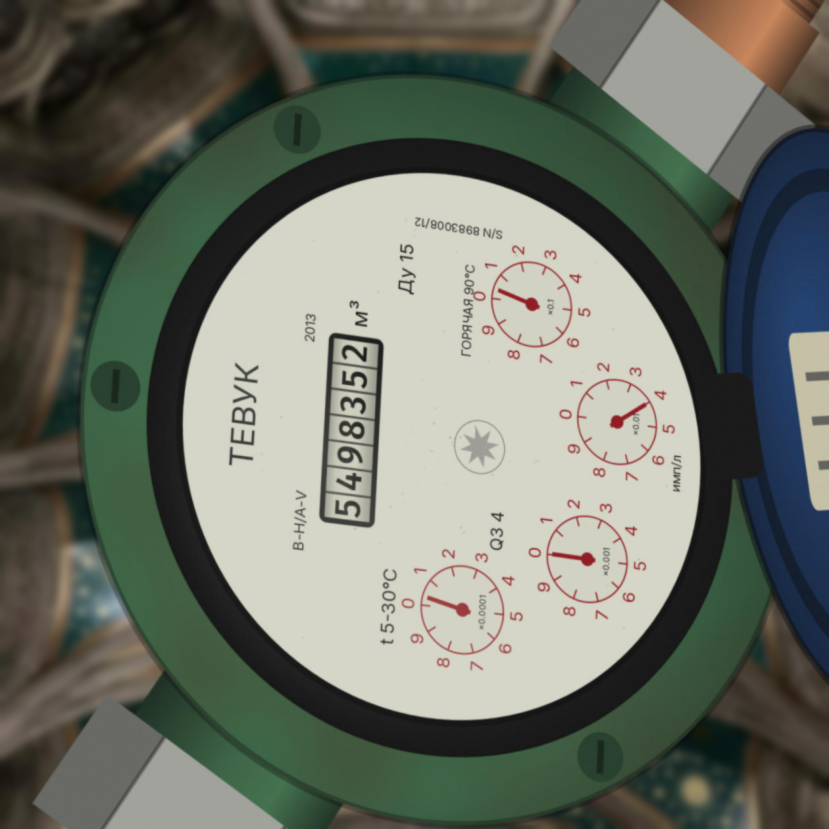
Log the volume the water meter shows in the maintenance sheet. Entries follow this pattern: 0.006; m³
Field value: 5498352.0400; m³
